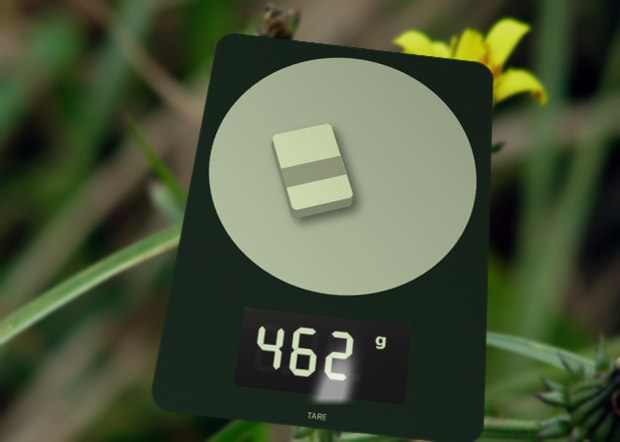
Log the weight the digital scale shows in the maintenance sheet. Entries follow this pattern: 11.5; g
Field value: 462; g
